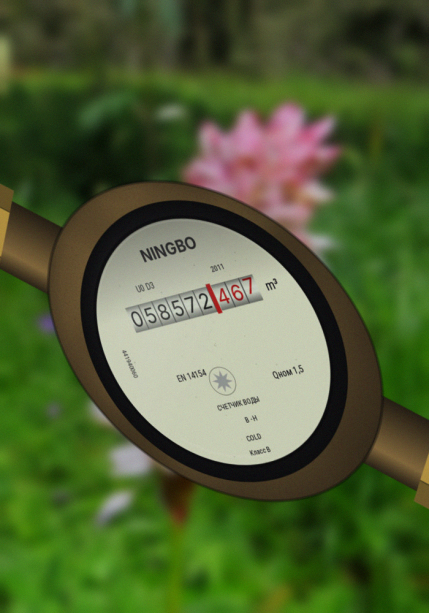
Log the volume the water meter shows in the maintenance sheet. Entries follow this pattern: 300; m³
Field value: 58572.467; m³
